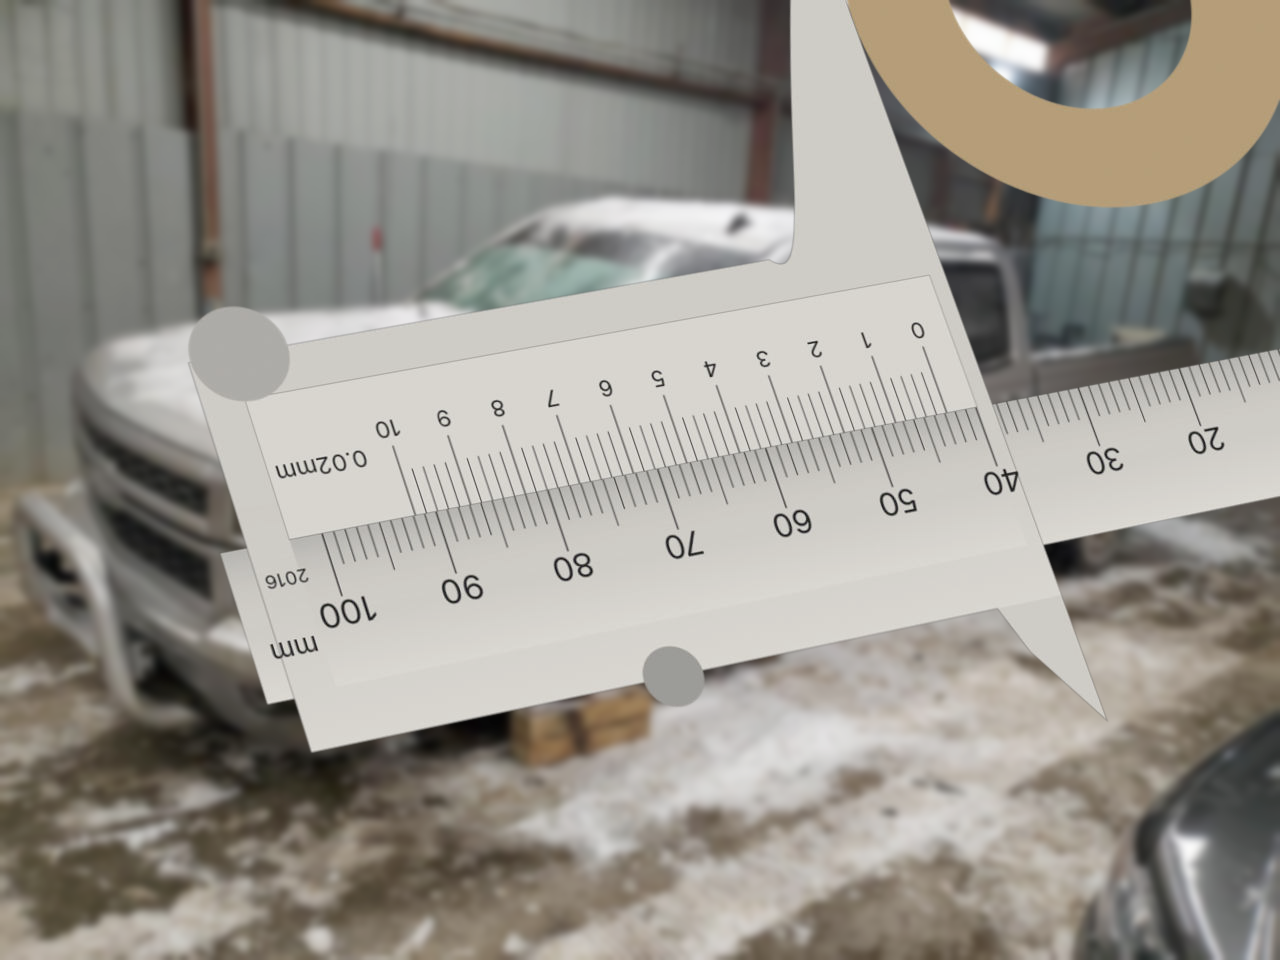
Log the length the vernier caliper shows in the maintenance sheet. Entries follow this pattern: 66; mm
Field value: 42.8; mm
